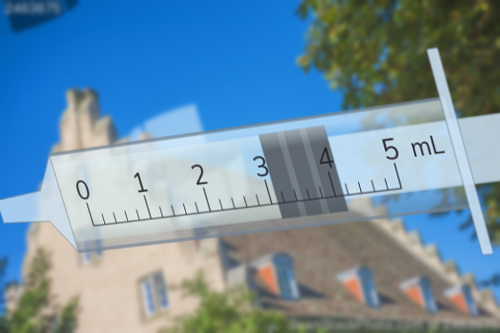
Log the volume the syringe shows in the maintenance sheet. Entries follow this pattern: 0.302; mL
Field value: 3.1; mL
